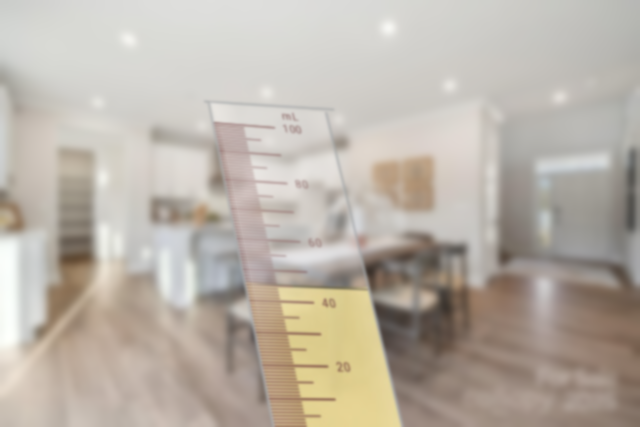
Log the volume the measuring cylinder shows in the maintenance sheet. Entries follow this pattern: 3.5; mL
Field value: 45; mL
